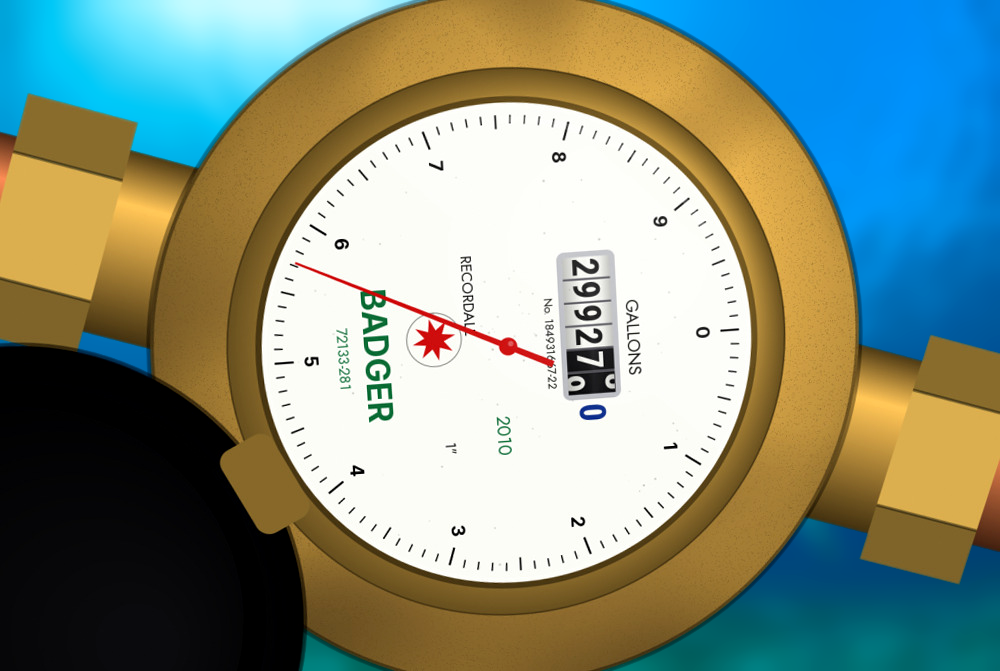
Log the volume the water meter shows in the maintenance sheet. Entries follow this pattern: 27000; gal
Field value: 2992785.7; gal
